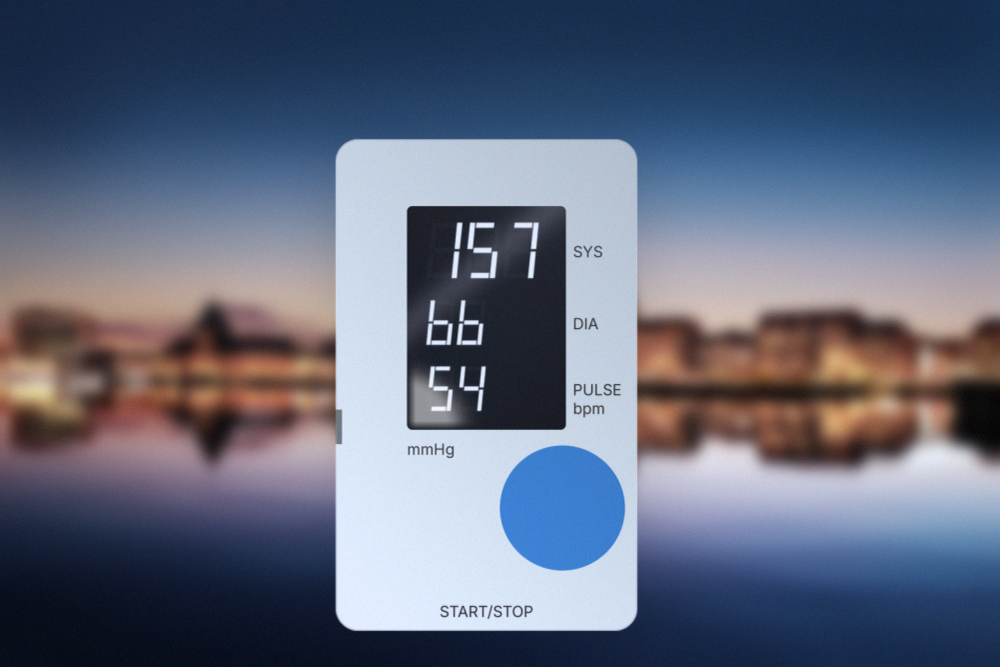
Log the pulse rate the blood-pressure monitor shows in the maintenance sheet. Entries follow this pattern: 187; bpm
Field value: 54; bpm
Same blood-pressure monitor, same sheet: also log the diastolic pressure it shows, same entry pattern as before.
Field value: 66; mmHg
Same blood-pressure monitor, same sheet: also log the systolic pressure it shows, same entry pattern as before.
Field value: 157; mmHg
